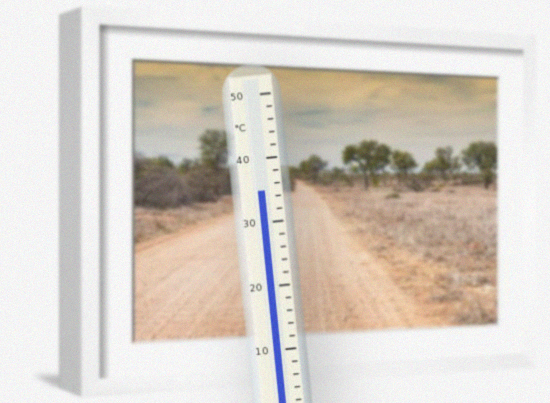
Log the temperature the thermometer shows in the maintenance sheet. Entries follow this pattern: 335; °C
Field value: 35; °C
